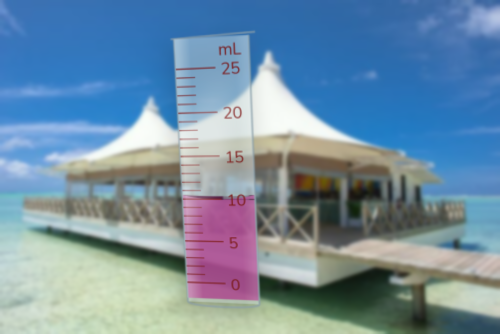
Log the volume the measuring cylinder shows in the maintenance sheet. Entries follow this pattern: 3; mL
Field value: 10; mL
